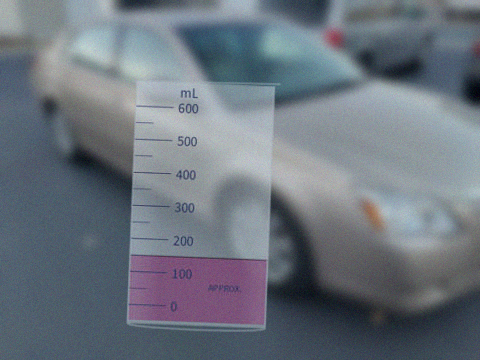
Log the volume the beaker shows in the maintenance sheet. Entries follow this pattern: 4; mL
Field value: 150; mL
